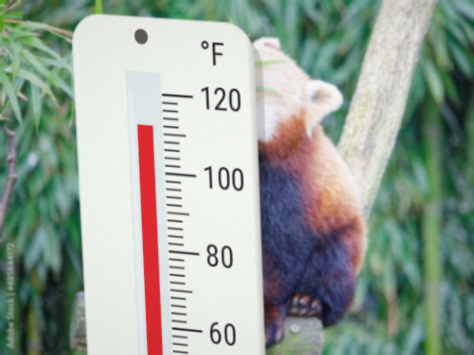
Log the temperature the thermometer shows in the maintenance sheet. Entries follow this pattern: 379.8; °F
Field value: 112; °F
